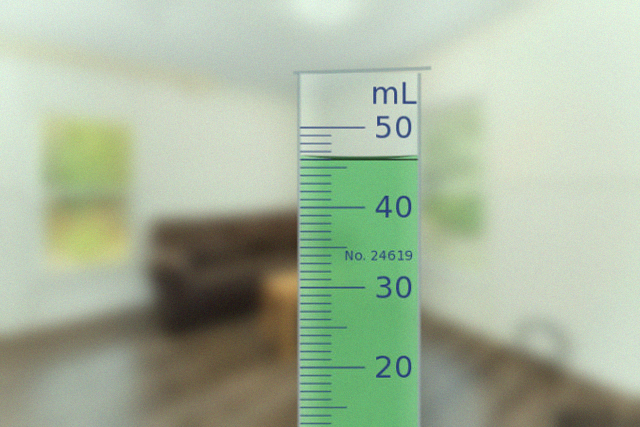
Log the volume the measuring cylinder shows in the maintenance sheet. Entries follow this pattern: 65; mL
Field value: 46; mL
